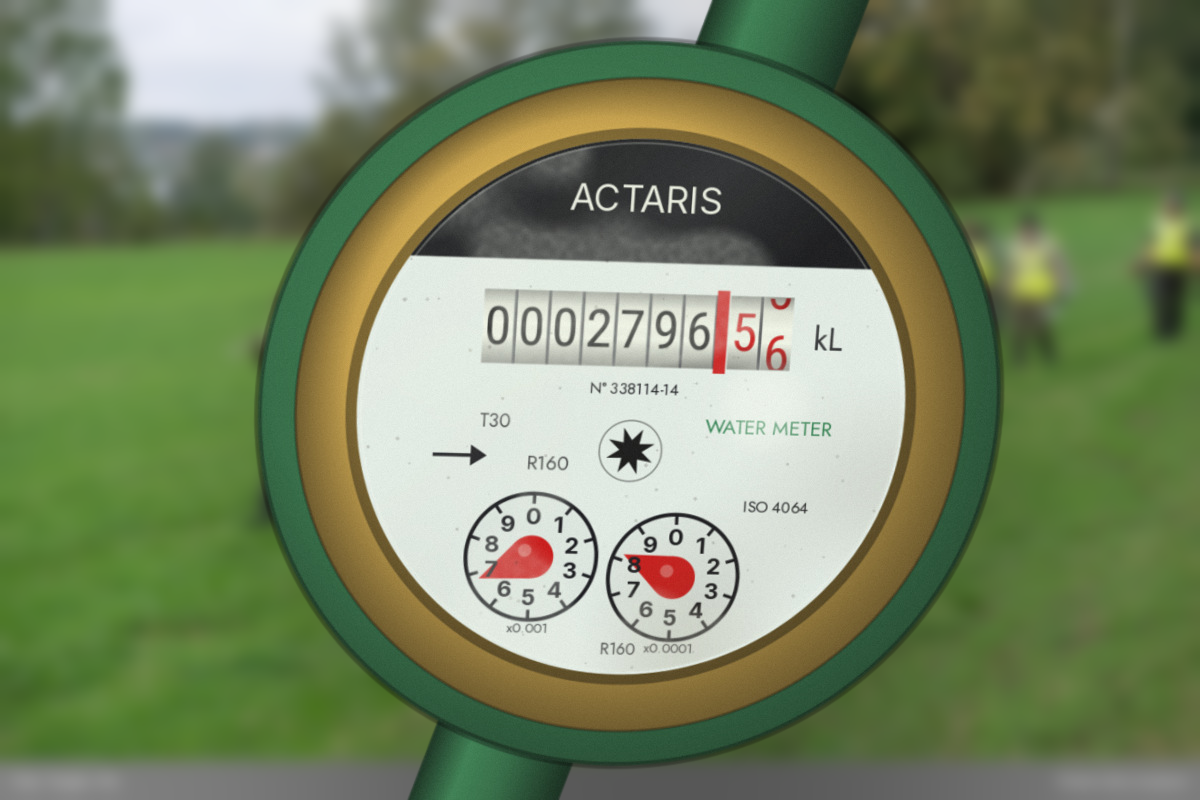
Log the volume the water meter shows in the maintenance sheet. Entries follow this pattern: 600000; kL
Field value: 2796.5568; kL
